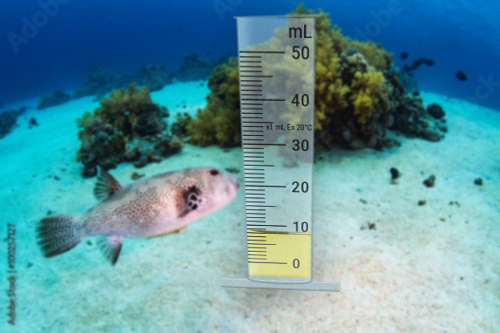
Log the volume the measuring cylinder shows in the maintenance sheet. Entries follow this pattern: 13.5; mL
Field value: 8; mL
